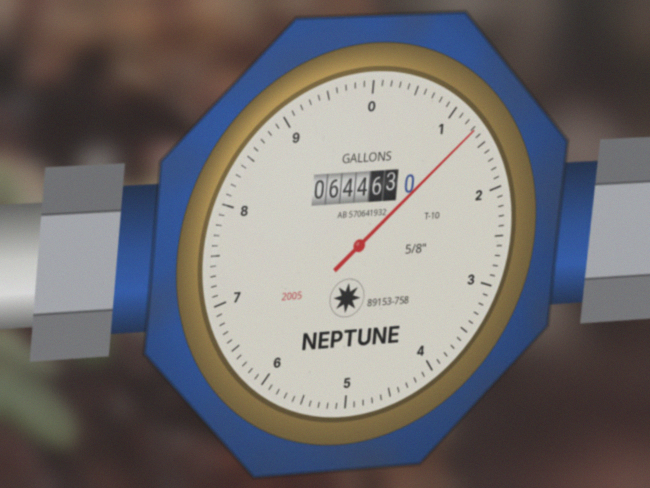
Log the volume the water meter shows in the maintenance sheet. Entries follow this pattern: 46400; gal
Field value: 644631.3; gal
